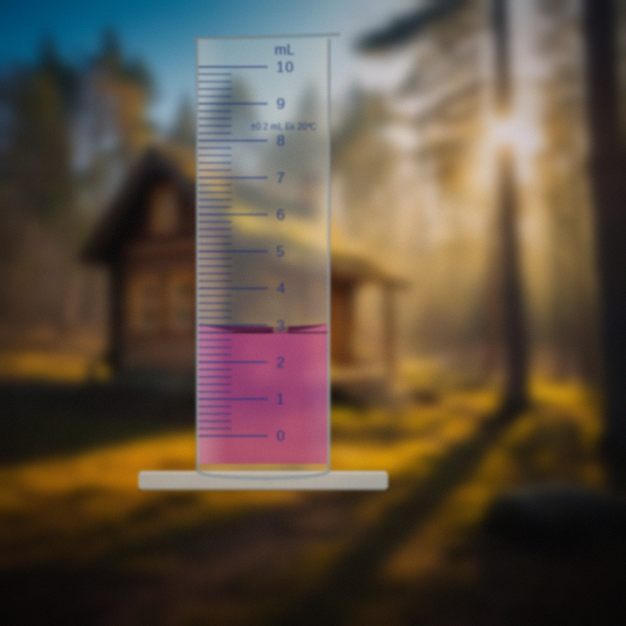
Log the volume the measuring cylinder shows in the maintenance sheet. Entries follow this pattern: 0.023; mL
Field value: 2.8; mL
